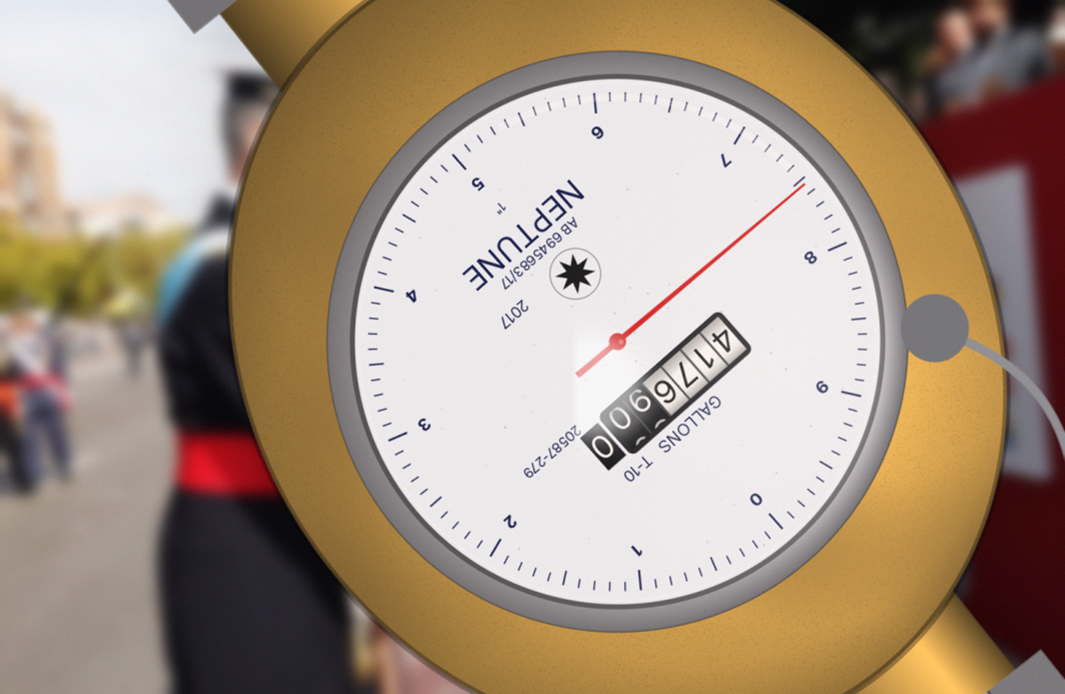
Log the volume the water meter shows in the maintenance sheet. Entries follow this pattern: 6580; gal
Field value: 4176897.5; gal
